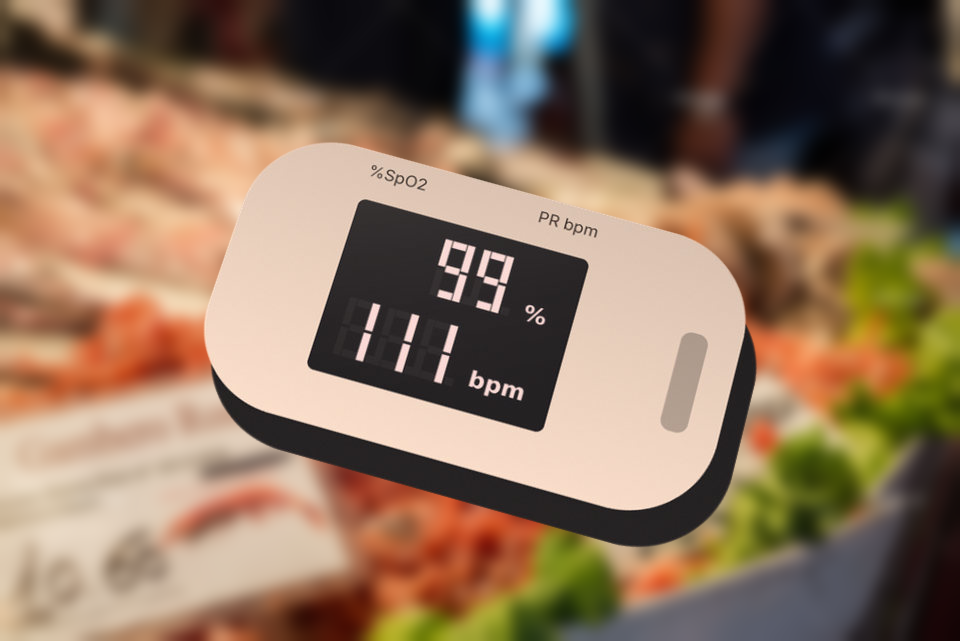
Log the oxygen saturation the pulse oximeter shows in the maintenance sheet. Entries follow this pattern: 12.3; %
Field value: 99; %
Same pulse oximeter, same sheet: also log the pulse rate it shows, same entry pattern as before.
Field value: 111; bpm
